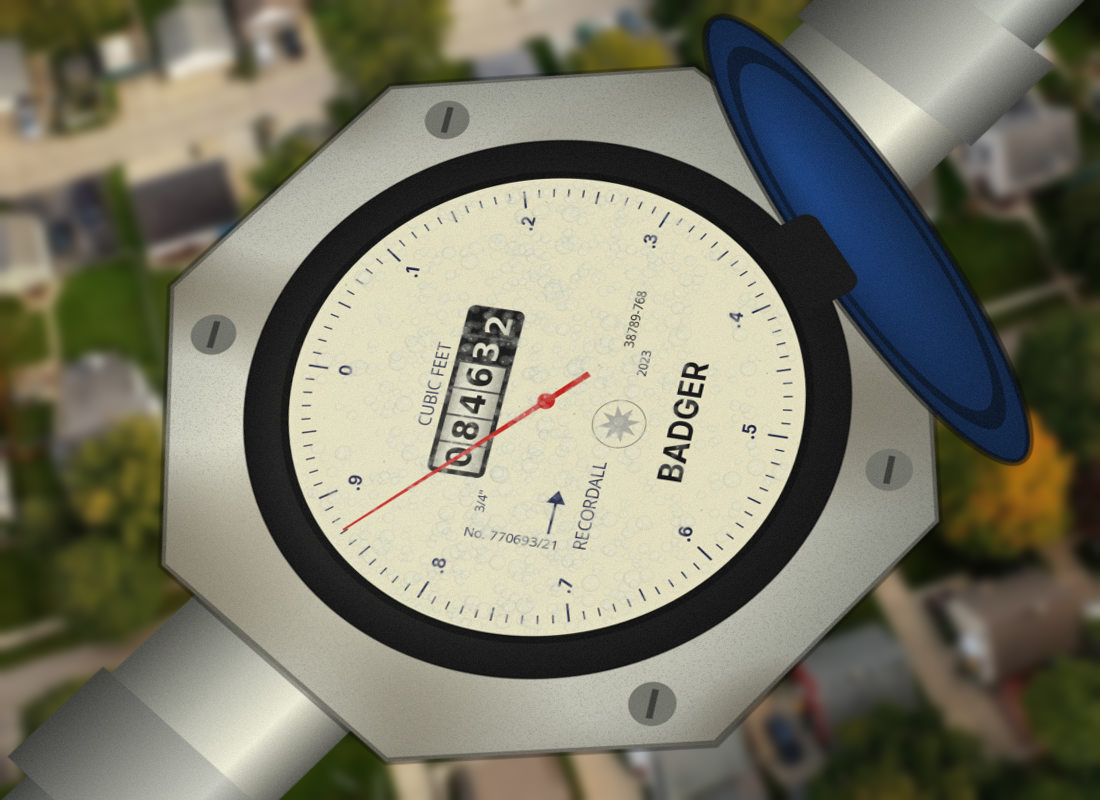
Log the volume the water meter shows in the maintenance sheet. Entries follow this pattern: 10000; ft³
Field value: 84631.87; ft³
